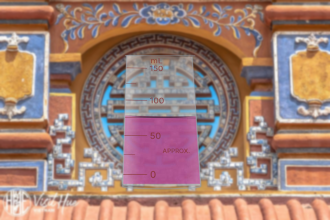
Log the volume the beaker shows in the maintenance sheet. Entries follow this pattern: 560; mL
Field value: 75; mL
